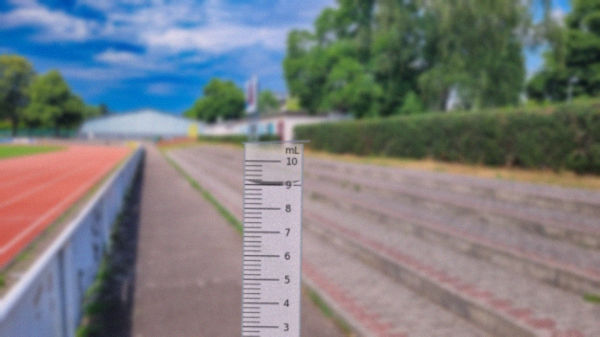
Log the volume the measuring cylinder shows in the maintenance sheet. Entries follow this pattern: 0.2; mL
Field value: 9; mL
